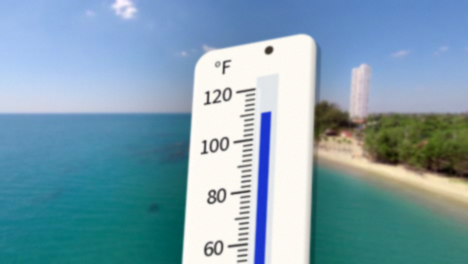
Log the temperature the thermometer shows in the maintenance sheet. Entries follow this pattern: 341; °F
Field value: 110; °F
